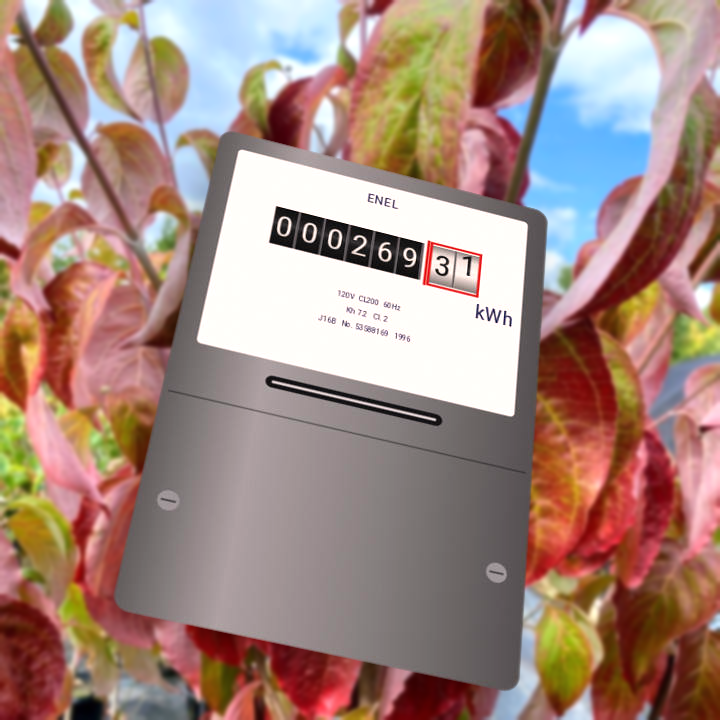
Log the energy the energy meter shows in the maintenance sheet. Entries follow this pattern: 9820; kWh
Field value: 269.31; kWh
